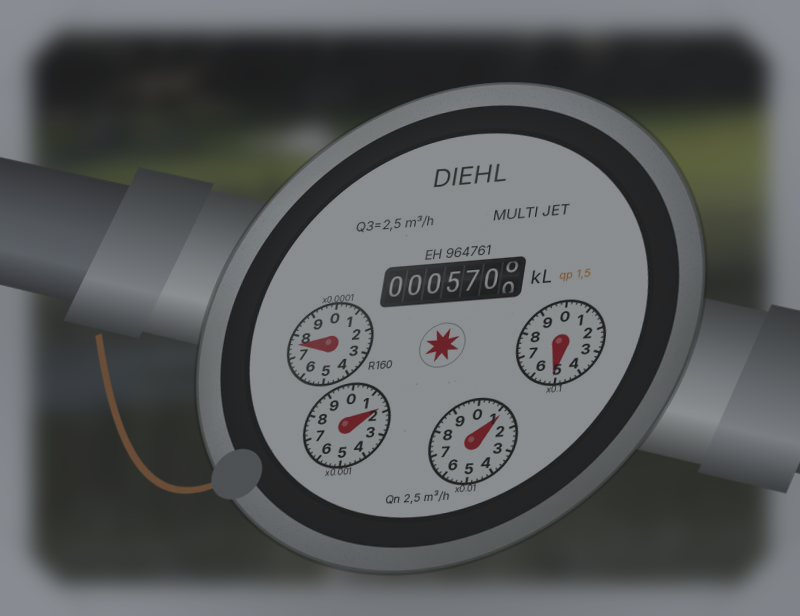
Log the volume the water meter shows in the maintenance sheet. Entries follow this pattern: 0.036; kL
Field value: 5708.5117; kL
